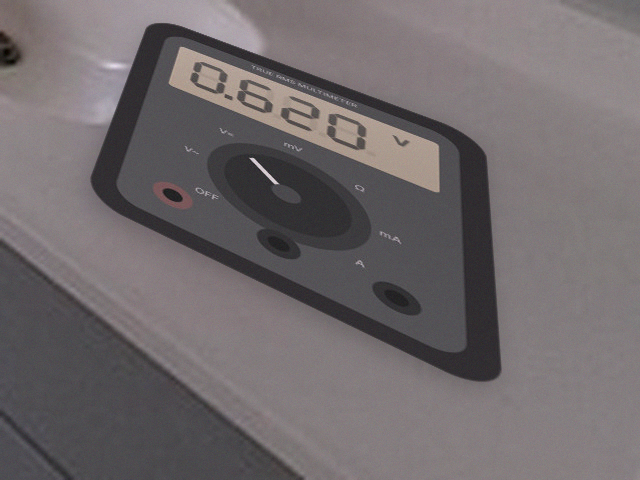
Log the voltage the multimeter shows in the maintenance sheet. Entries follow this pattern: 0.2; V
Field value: 0.620; V
